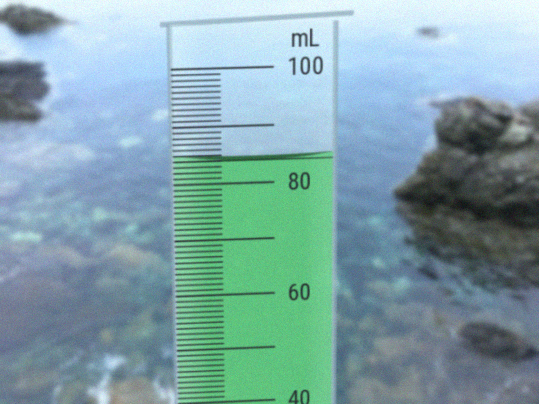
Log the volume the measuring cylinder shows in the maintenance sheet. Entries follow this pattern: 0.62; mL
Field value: 84; mL
